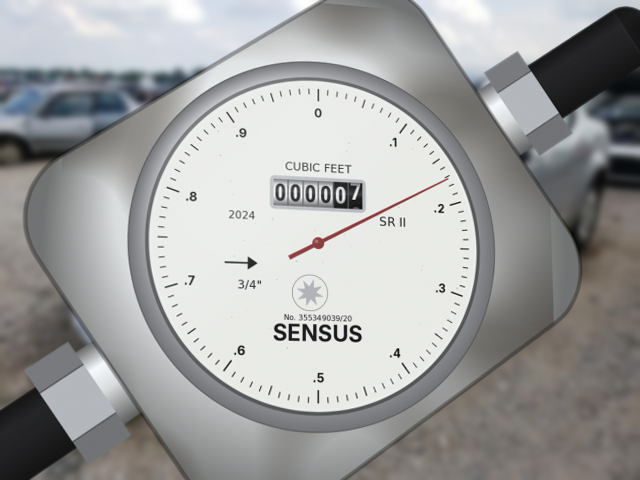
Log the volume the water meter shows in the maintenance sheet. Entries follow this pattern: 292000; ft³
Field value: 7.17; ft³
